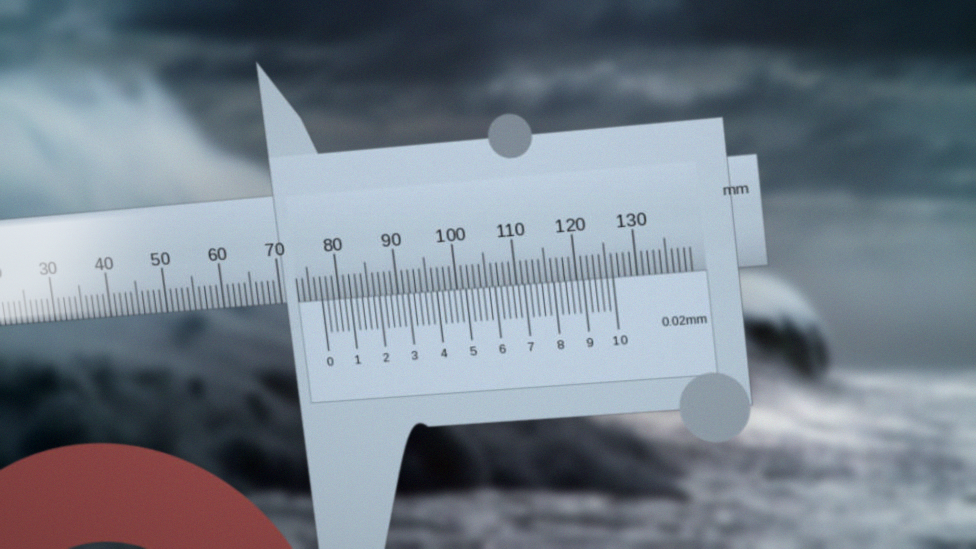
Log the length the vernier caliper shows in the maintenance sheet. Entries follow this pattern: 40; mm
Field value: 77.0; mm
